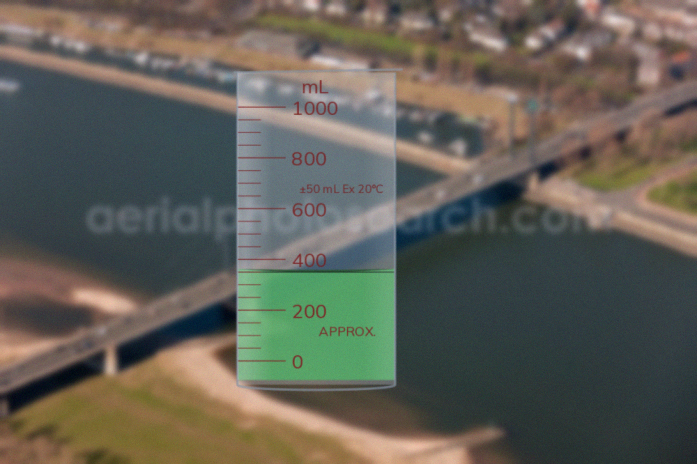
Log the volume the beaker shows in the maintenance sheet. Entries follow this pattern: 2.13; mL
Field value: 350; mL
